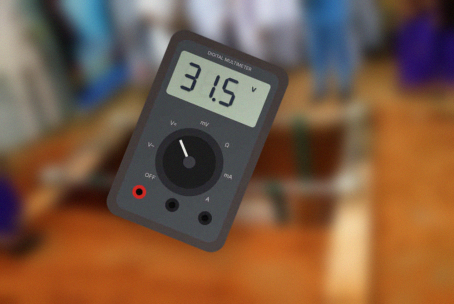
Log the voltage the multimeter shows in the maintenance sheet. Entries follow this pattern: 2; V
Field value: 31.5; V
